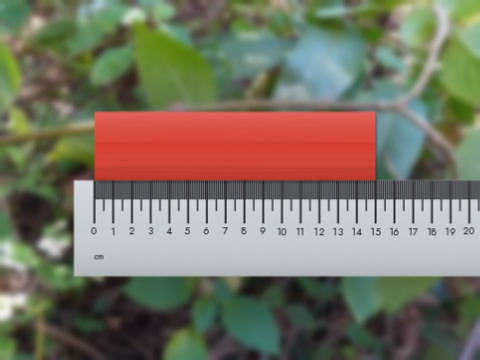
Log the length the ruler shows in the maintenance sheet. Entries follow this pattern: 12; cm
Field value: 15; cm
